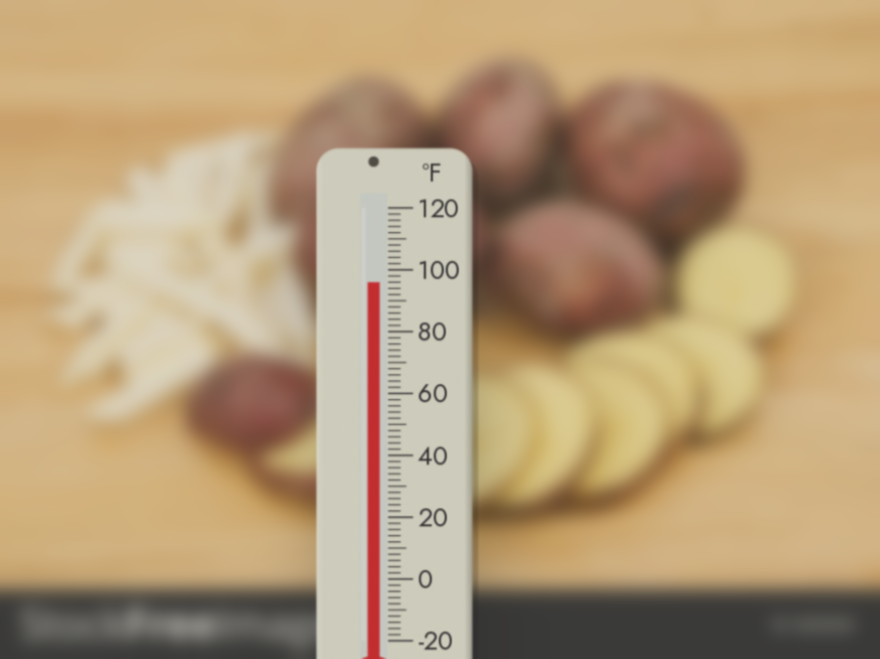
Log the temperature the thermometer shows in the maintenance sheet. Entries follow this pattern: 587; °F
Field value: 96; °F
